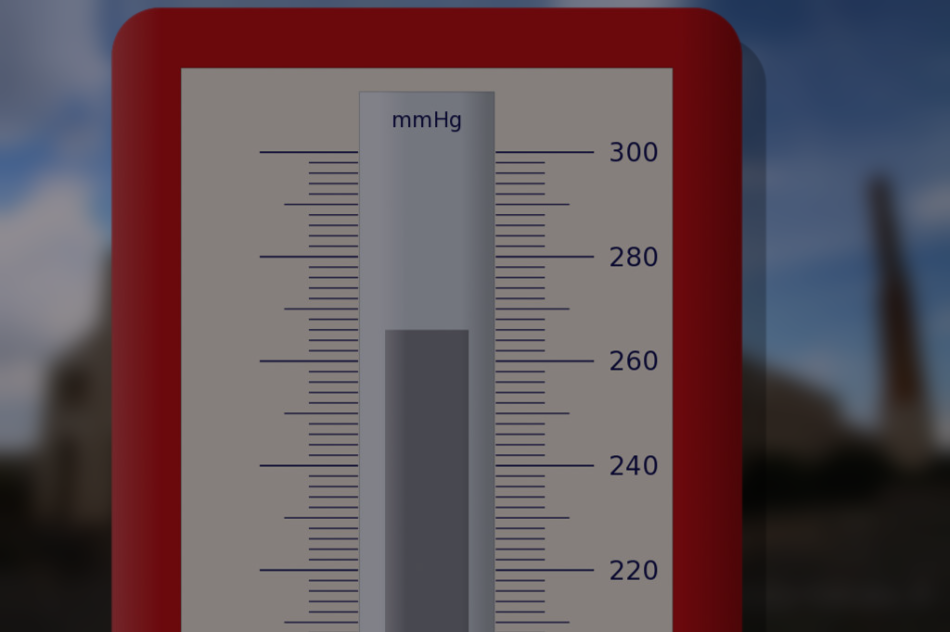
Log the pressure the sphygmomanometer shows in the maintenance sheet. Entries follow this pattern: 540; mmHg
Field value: 266; mmHg
